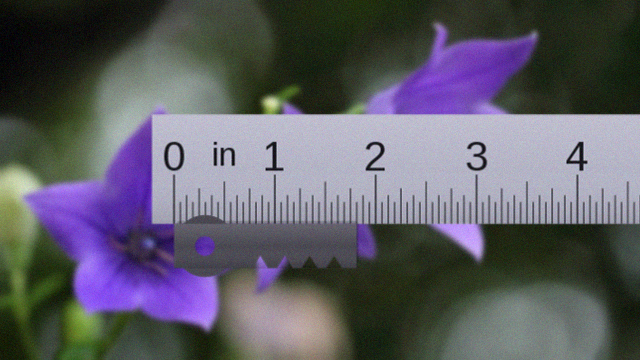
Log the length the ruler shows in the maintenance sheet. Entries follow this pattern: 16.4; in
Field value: 1.8125; in
